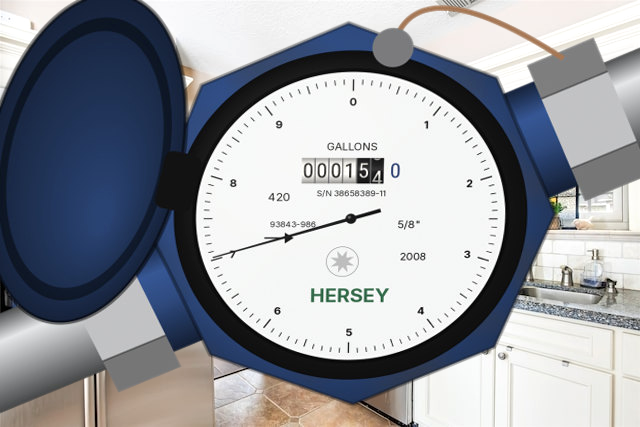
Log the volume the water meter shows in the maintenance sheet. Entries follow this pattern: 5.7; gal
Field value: 1537.0; gal
